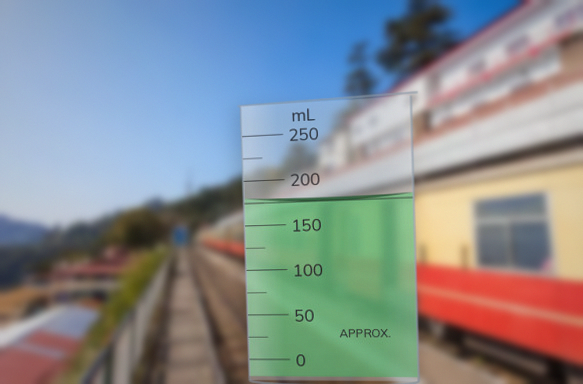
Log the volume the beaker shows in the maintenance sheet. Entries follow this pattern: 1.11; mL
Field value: 175; mL
